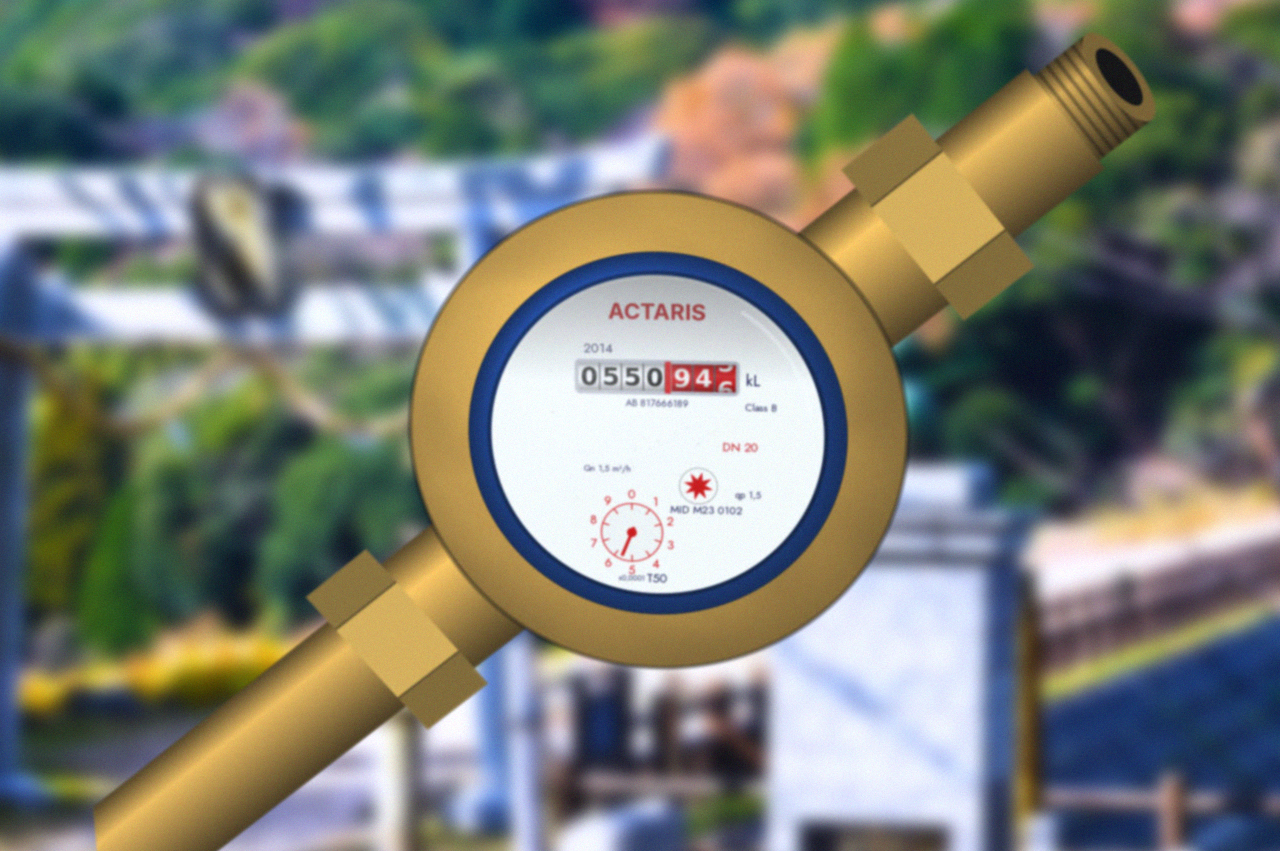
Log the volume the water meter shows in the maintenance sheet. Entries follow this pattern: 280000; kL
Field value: 550.9455; kL
